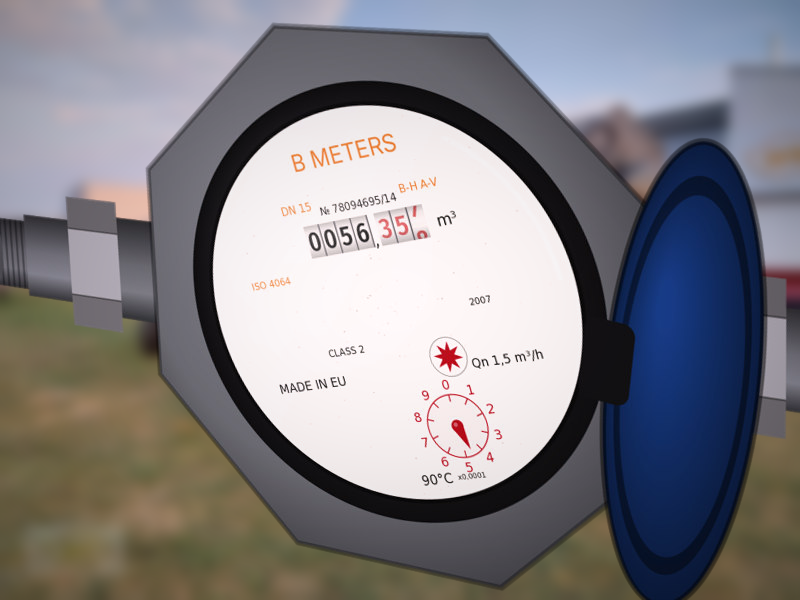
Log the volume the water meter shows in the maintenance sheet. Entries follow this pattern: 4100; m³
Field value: 56.3574; m³
